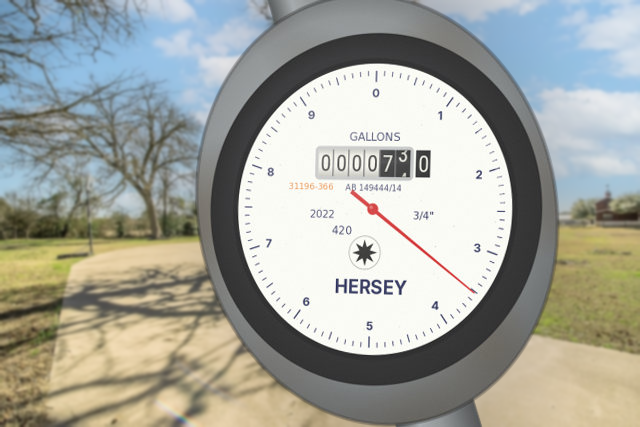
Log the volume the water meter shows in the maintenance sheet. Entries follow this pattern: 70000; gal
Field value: 733.5; gal
